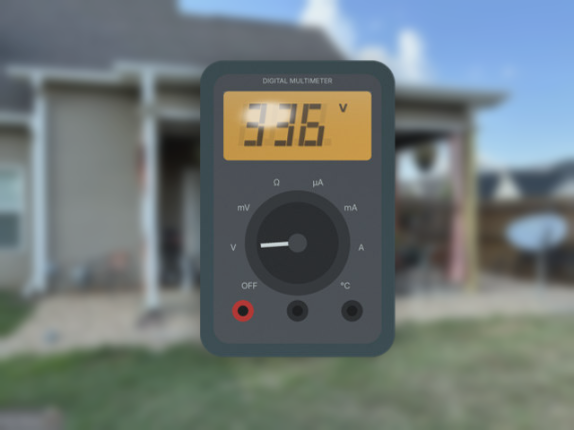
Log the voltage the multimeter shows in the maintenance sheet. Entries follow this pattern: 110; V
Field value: 336; V
